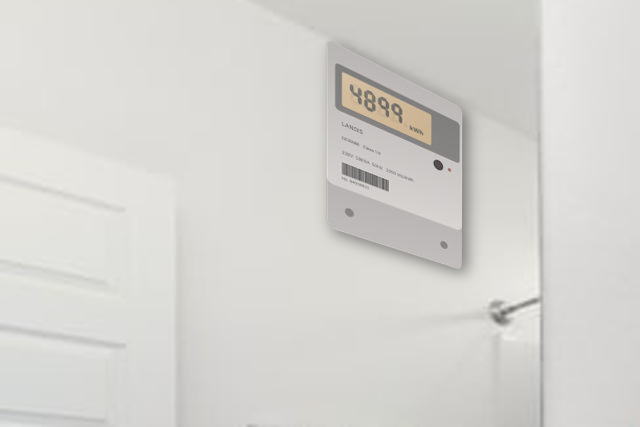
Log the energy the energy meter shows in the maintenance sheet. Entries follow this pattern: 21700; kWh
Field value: 4899; kWh
